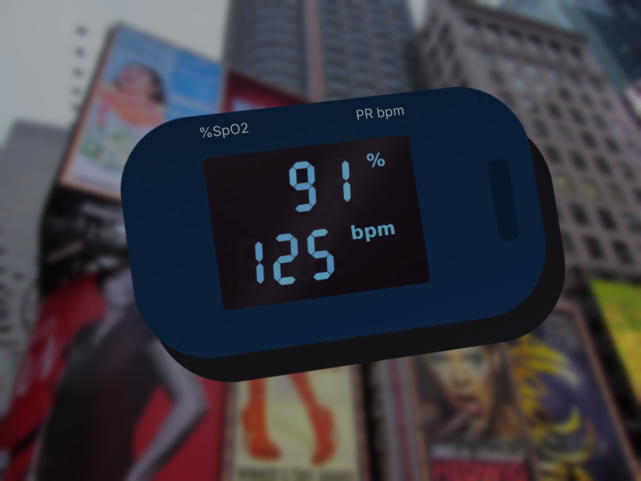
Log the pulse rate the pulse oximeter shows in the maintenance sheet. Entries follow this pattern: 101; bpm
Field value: 125; bpm
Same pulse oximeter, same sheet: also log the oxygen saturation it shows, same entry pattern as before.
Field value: 91; %
